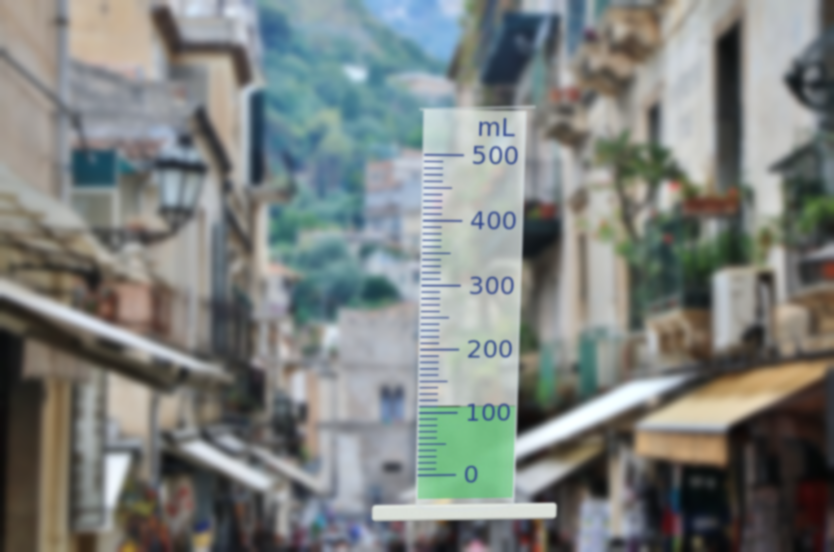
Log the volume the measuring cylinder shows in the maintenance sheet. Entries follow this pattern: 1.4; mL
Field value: 110; mL
